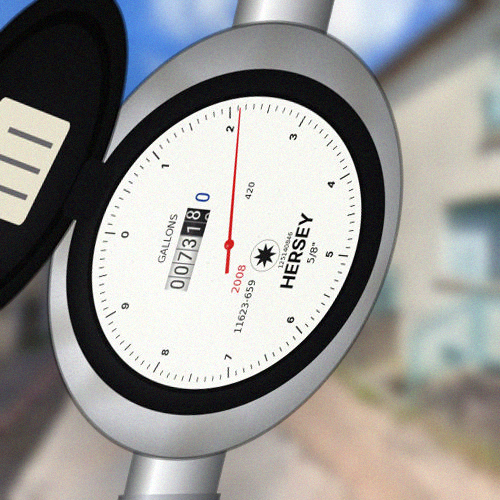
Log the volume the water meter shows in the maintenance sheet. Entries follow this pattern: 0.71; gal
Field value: 73182.1; gal
